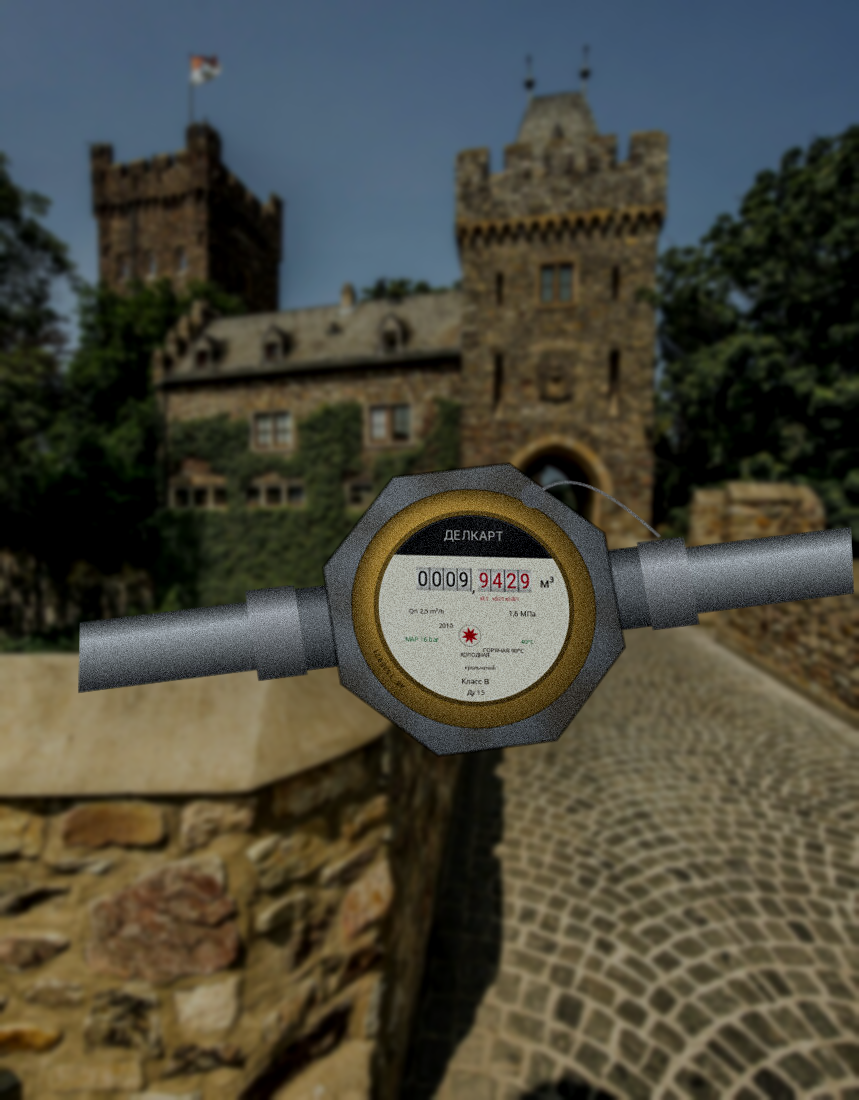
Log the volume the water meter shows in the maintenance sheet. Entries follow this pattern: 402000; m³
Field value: 9.9429; m³
